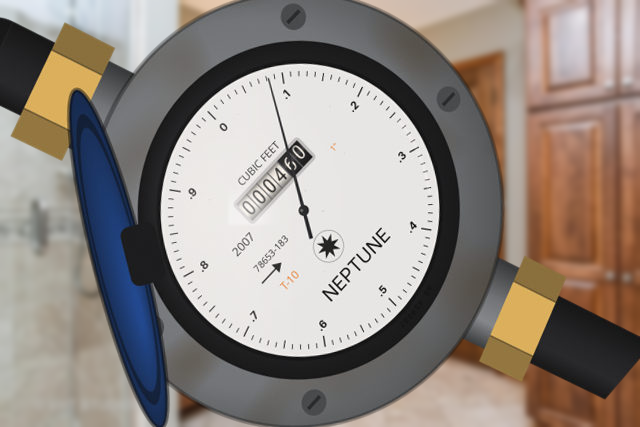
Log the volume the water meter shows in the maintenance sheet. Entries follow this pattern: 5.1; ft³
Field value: 460.08; ft³
